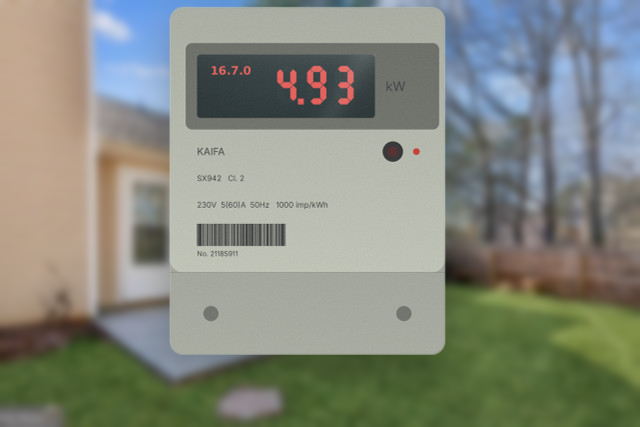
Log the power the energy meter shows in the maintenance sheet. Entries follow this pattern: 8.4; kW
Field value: 4.93; kW
